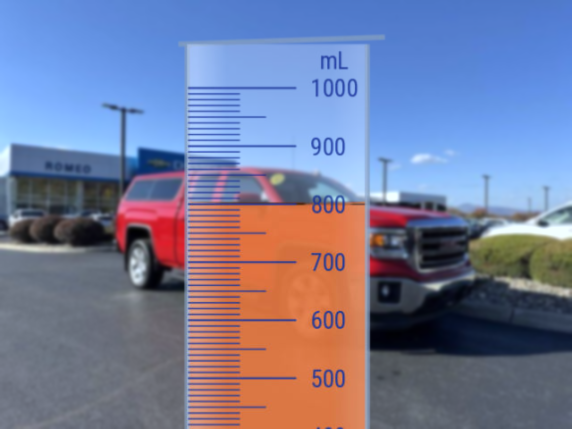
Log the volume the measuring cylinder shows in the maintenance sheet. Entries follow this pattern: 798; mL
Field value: 800; mL
